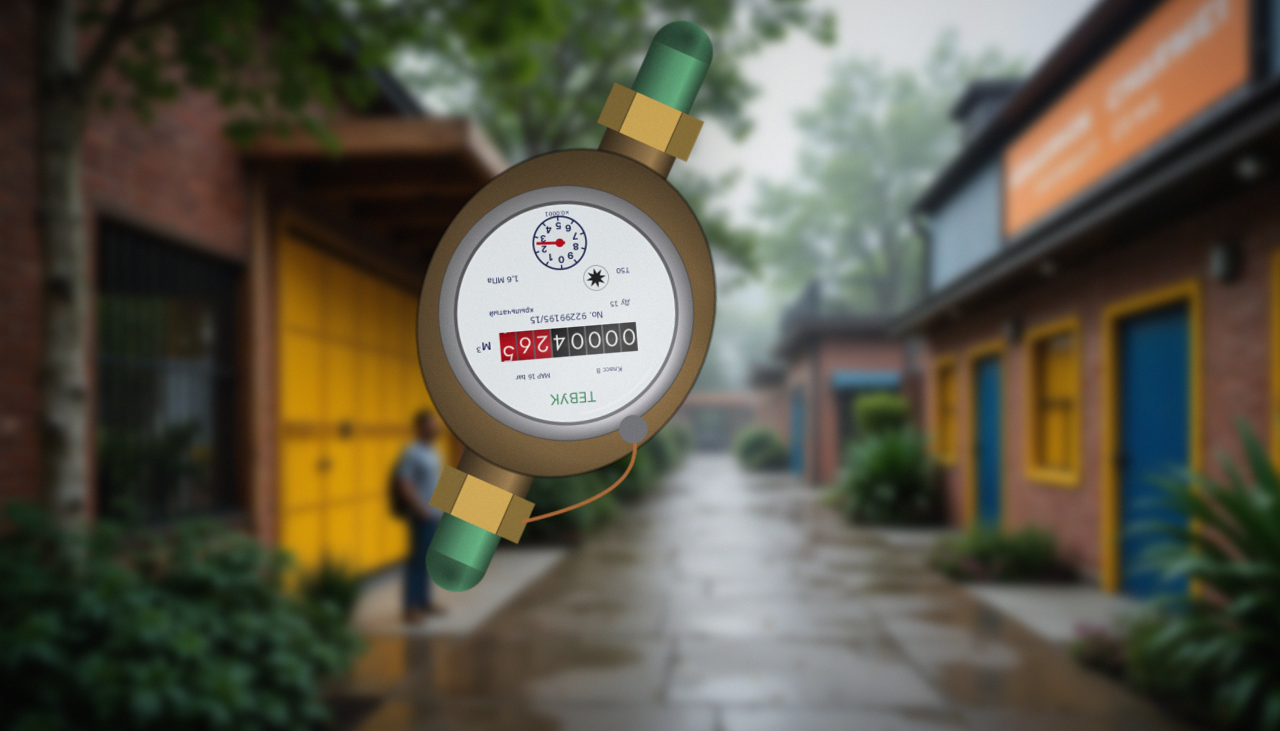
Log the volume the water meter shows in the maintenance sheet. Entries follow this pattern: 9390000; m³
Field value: 4.2652; m³
